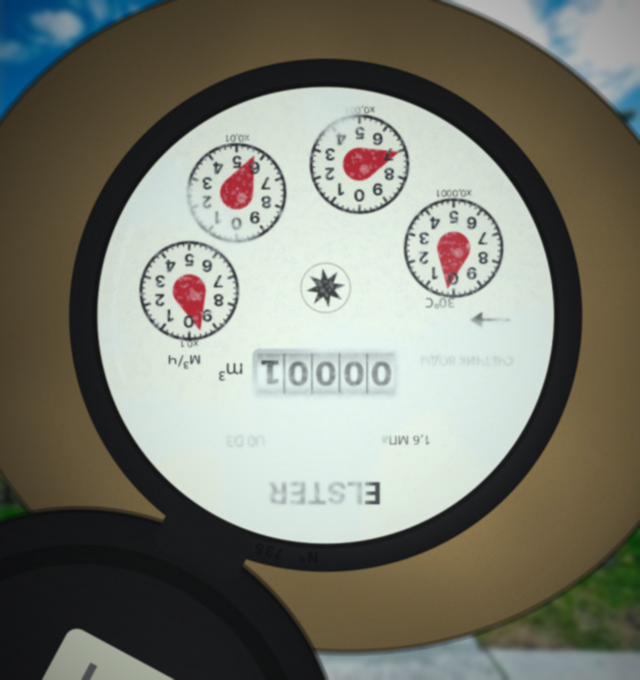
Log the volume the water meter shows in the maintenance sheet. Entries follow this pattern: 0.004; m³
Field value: 0.9570; m³
